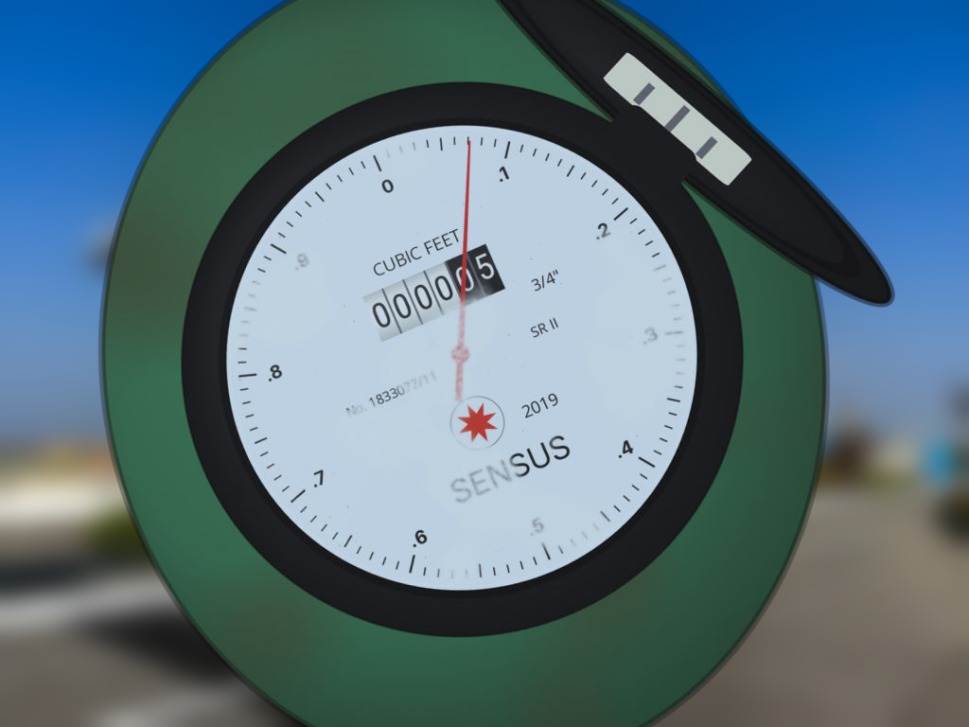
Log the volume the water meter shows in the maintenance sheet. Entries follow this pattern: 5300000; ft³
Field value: 5.07; ft³
